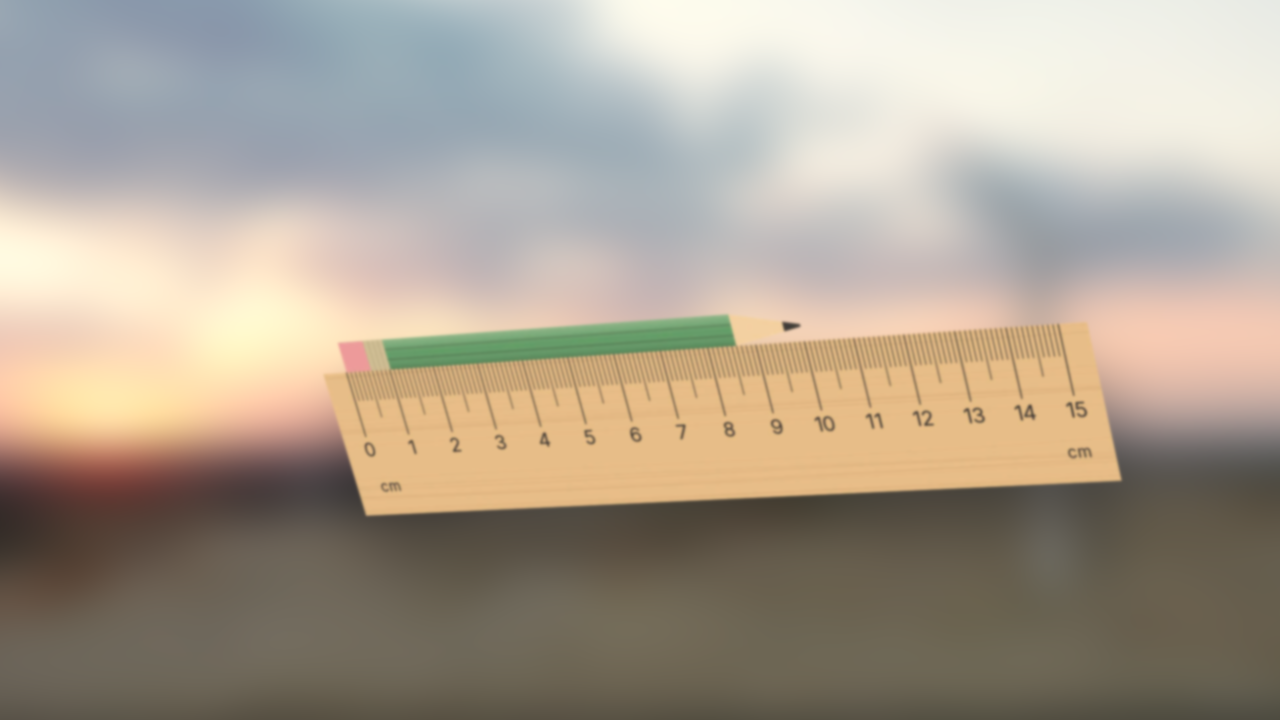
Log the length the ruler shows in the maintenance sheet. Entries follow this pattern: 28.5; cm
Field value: 10; cm
